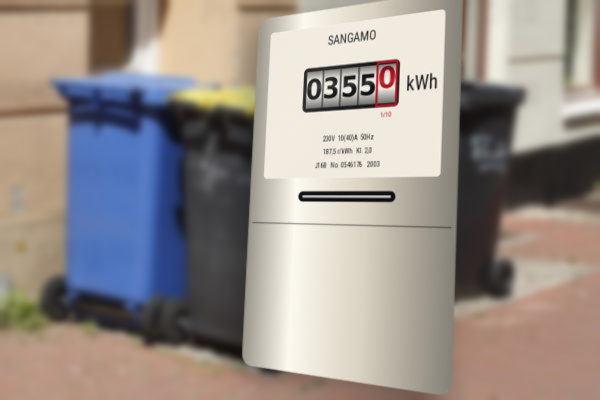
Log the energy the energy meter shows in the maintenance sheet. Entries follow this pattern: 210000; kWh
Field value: 355.0; kWh
